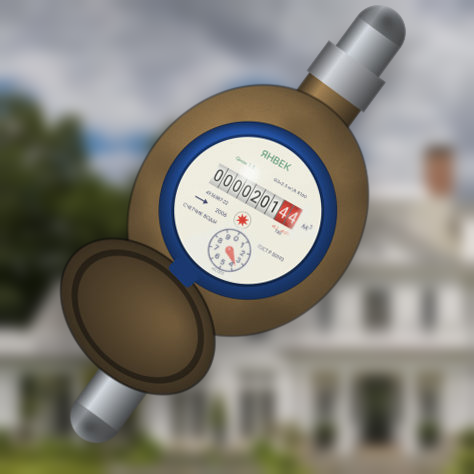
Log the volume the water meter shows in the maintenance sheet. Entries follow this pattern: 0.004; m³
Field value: 201.443; m³
